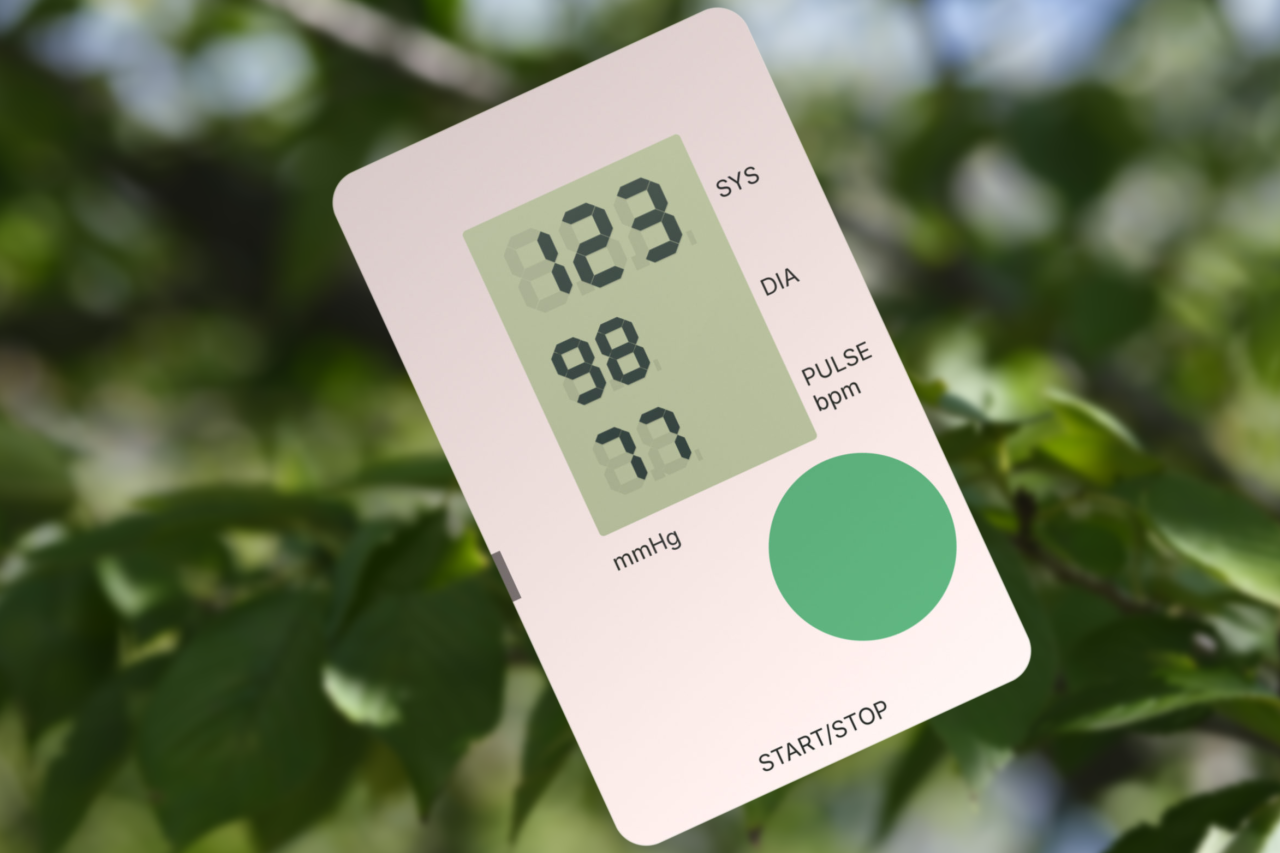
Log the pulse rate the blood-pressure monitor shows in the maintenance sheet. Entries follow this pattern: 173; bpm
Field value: 77; bpm
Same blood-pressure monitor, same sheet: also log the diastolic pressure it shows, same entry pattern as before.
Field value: 98; mmHg
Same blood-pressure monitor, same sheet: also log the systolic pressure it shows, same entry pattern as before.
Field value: 123; mmHg
